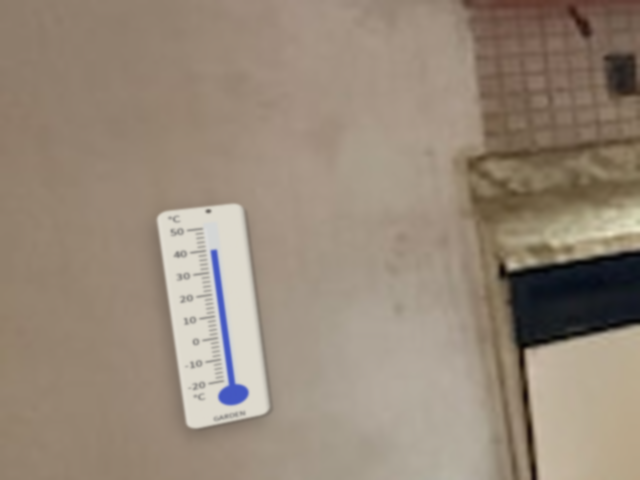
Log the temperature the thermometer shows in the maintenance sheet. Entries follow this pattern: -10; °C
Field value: 40; °C
